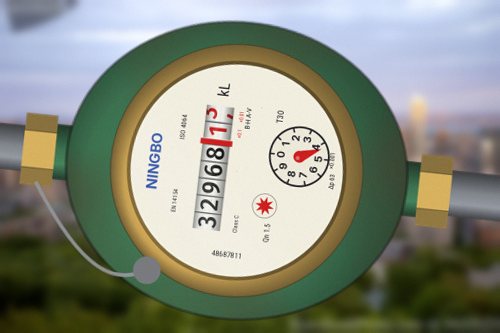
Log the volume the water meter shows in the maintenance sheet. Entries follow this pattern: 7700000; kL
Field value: 32968.134; kL
